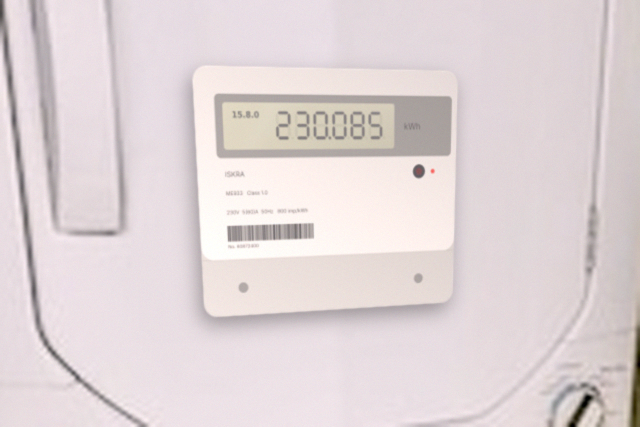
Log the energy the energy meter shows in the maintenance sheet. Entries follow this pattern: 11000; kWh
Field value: 230.085; kWh
